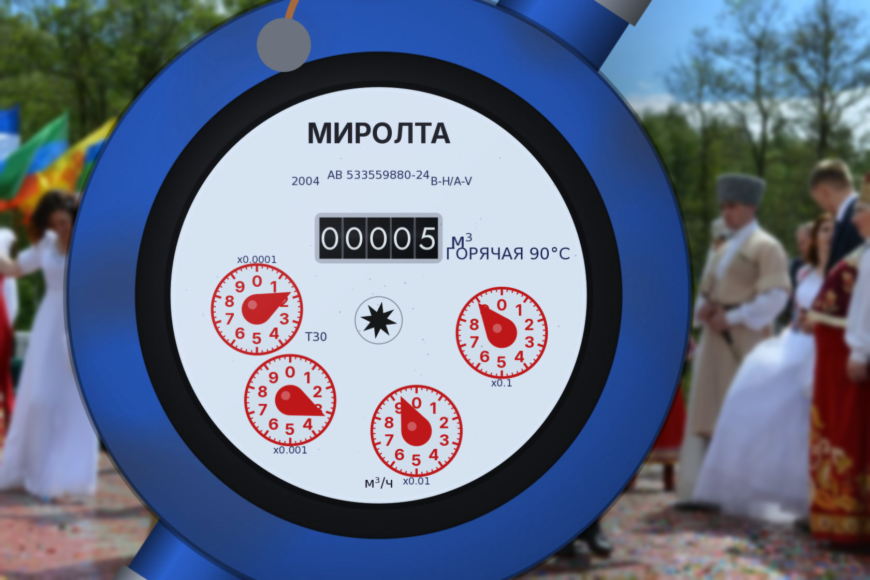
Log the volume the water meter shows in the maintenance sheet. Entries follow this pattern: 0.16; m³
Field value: 5.8931; m³
